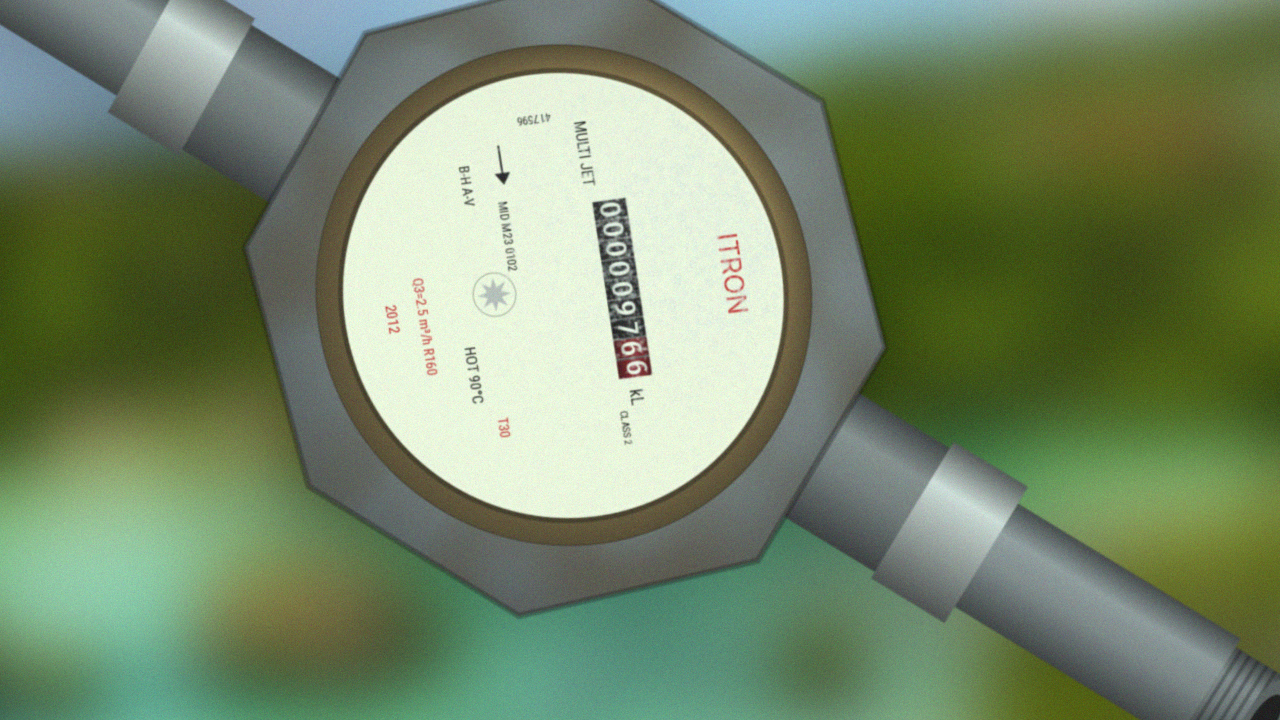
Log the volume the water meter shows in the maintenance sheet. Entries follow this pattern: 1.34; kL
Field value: 97.66; kL
